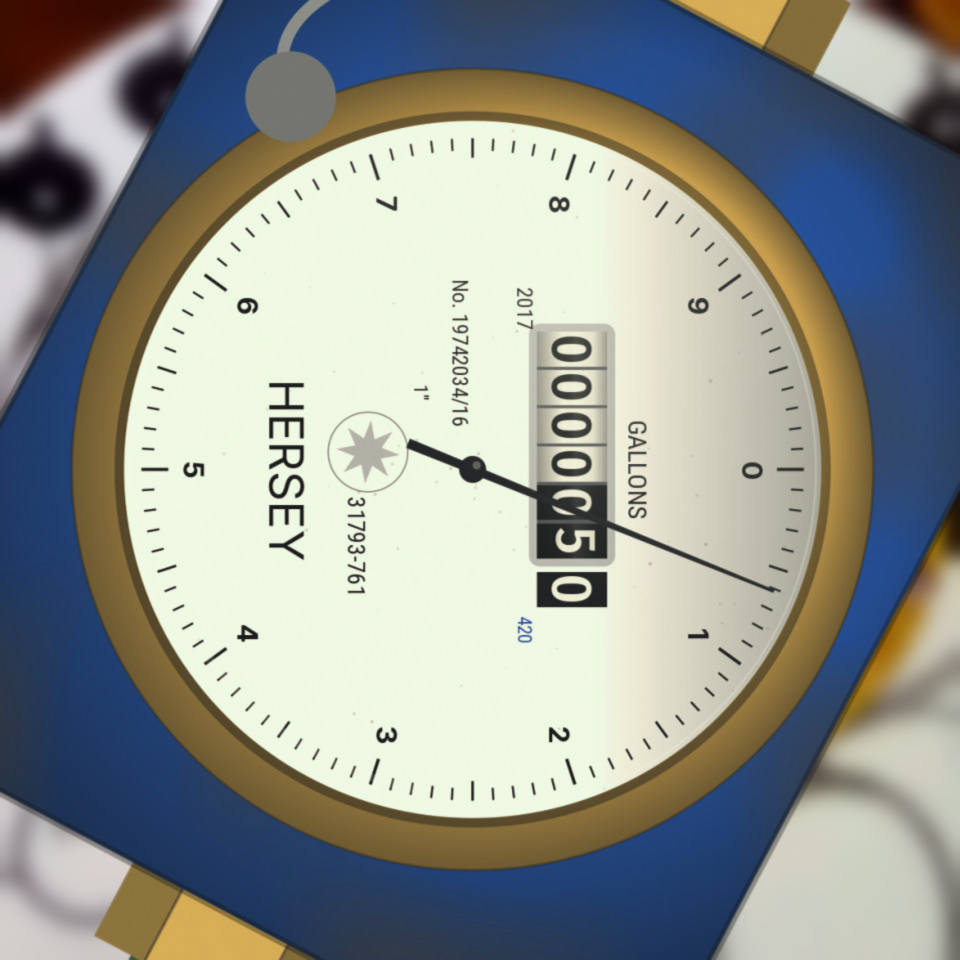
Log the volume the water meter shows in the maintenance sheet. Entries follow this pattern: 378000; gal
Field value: 50.6; gal
